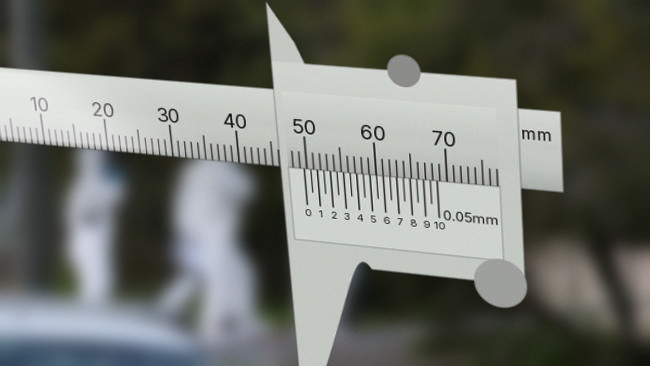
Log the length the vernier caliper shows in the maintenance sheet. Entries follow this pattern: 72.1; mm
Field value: 49.6; mm
